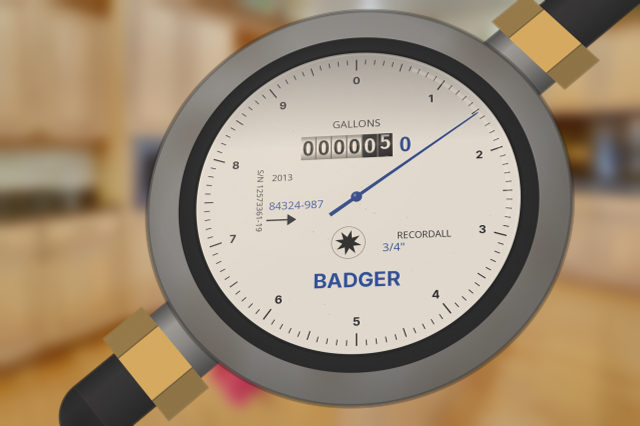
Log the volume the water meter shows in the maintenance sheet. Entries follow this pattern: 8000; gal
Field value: 51.5; gal
